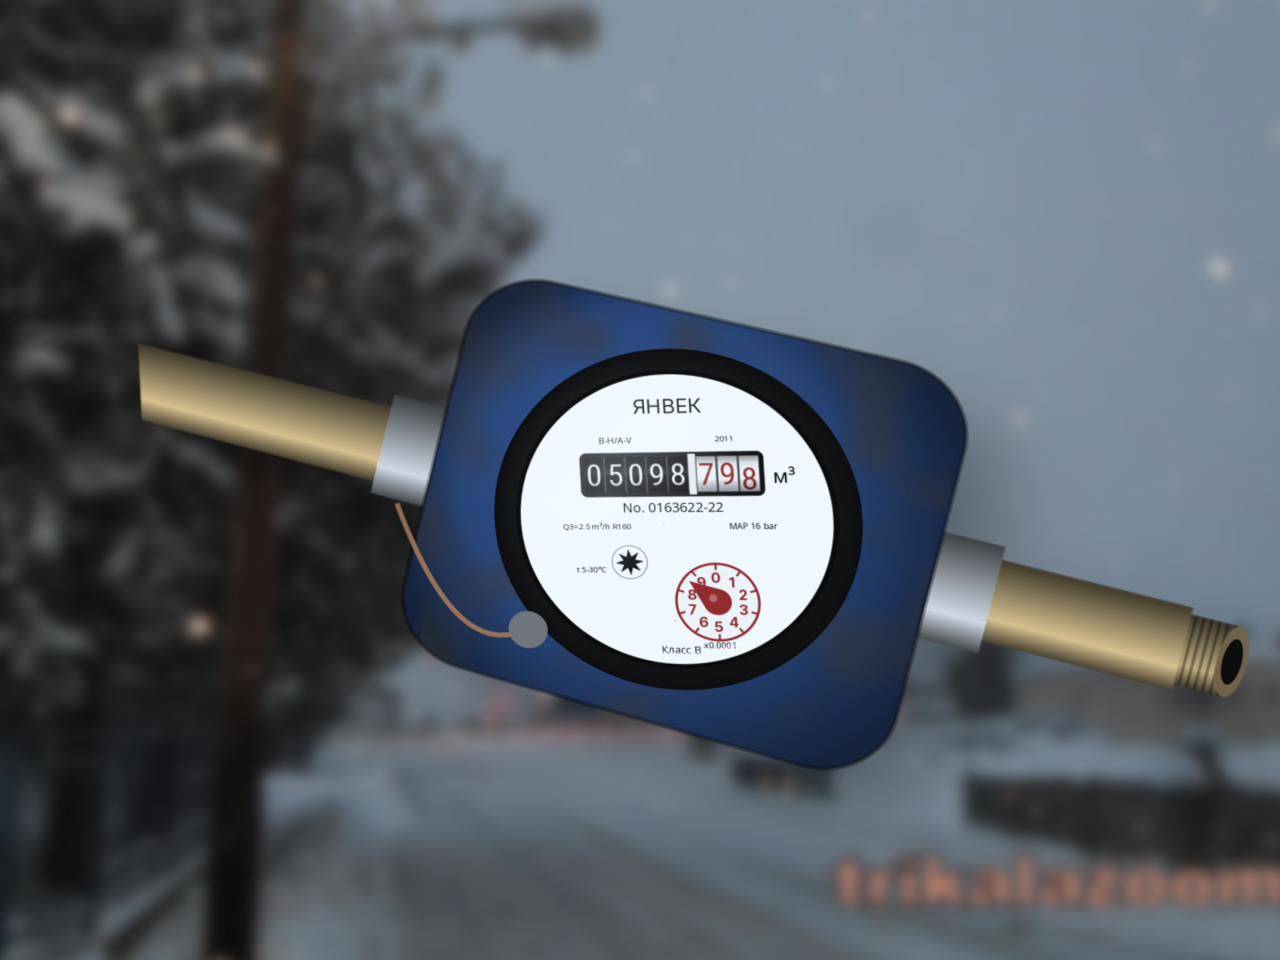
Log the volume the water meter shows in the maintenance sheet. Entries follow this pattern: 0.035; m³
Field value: 5098.7978; m³
